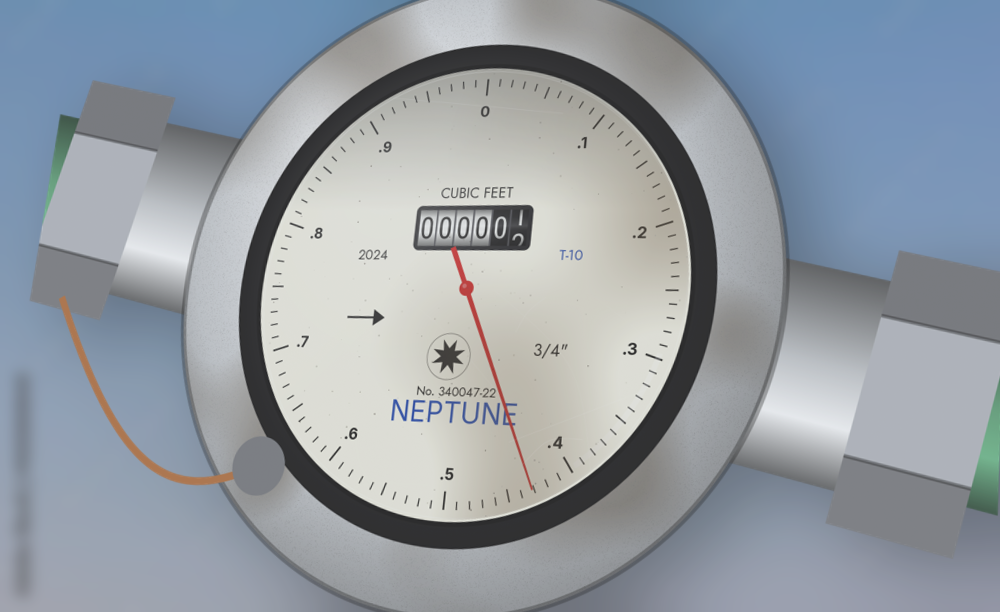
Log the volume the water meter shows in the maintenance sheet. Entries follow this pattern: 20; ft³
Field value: 1.43; ft³
